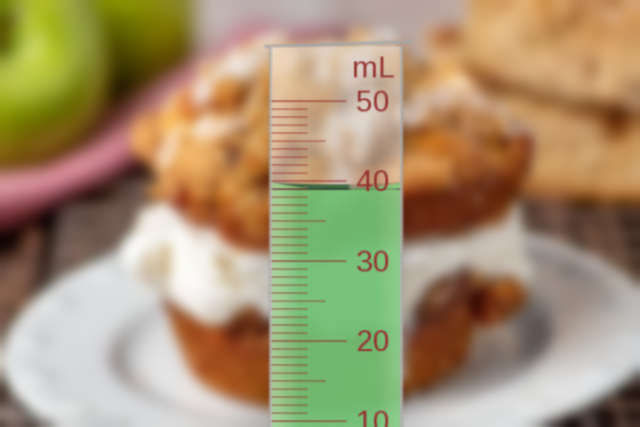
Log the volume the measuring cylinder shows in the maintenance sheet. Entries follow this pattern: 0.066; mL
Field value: 39; mL
